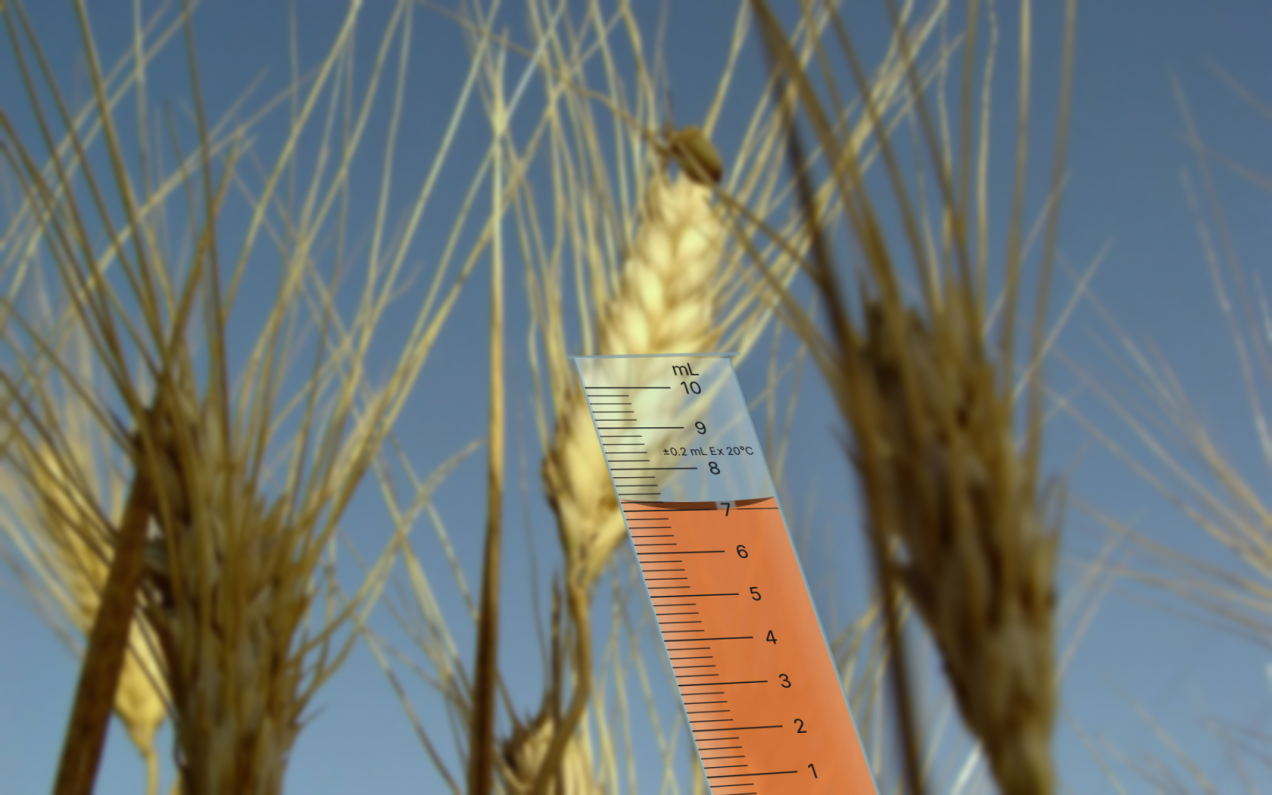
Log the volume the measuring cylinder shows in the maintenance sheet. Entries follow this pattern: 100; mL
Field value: 7; mL
